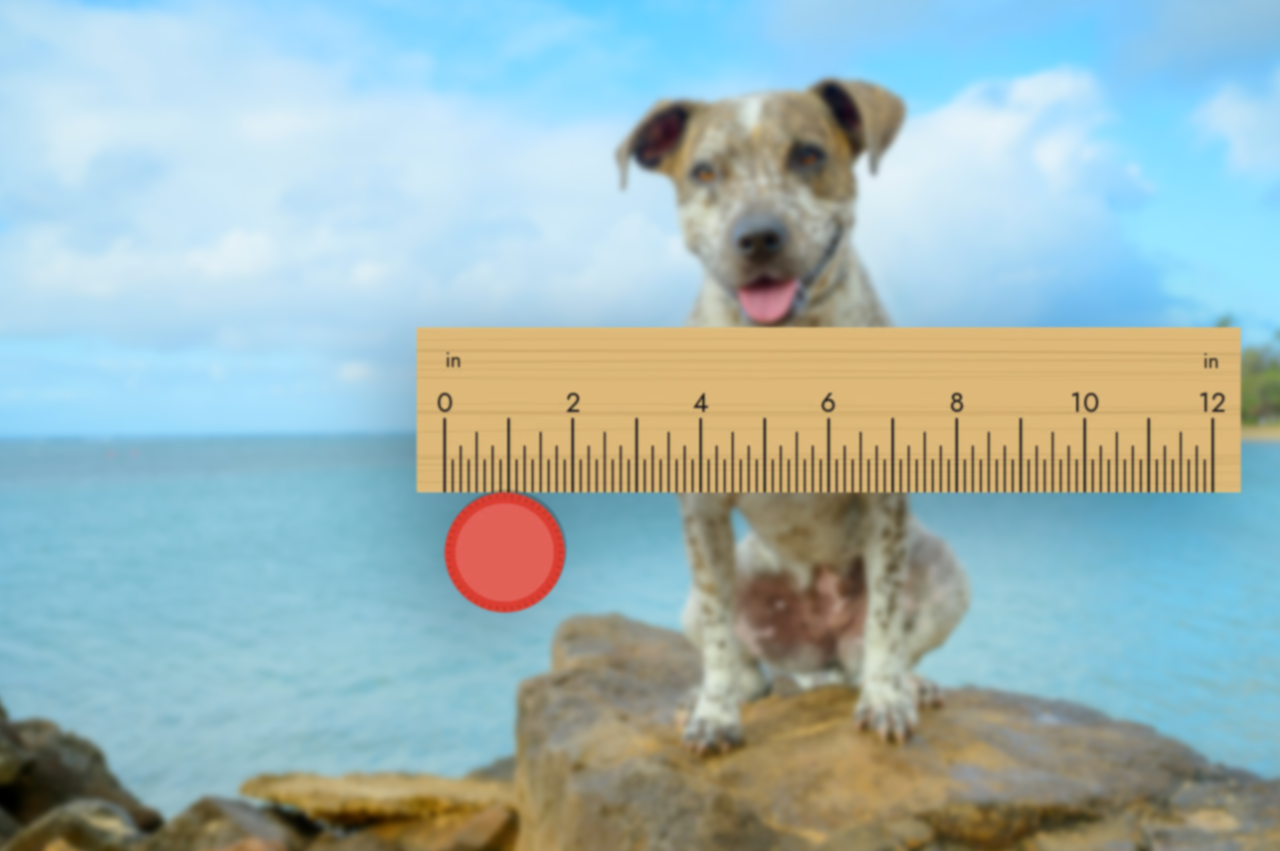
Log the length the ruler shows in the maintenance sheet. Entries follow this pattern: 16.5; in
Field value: 1.875; in
